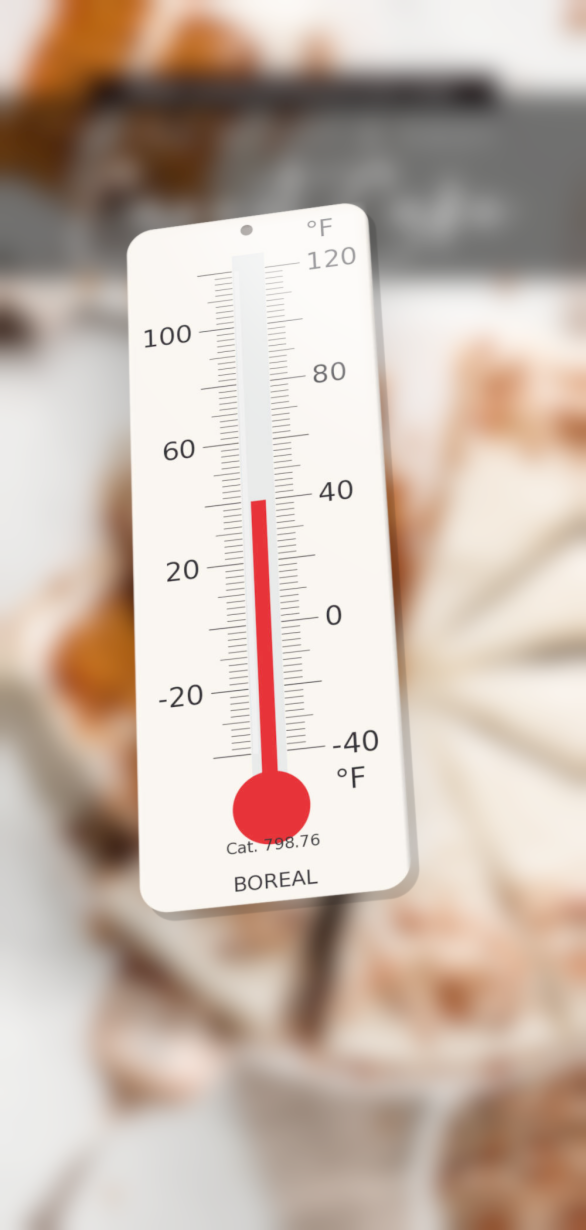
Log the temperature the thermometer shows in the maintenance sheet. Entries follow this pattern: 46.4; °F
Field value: 40; °F
